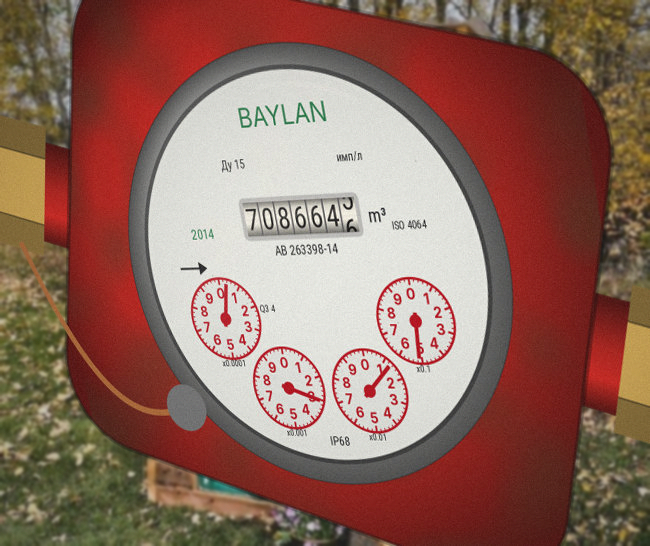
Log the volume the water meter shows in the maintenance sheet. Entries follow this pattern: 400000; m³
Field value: 7086645.5130; m³
